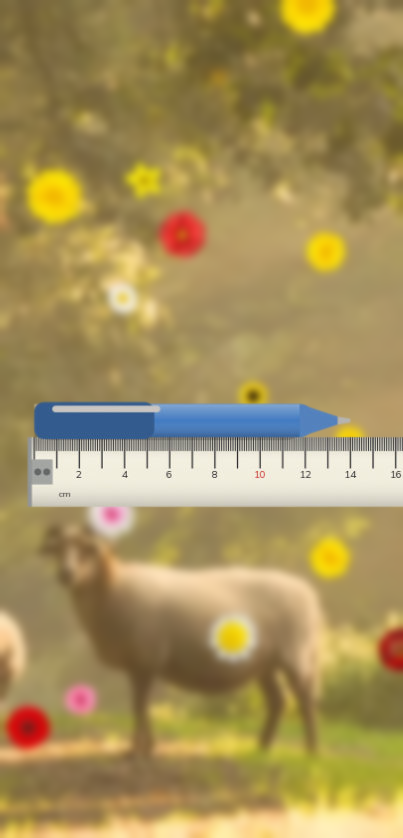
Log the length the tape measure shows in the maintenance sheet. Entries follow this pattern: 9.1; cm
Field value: 14; cm
